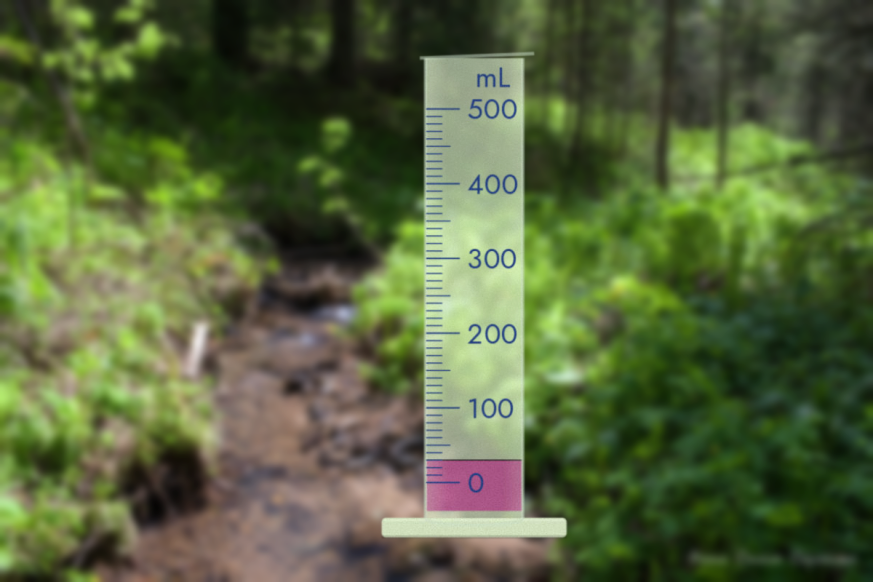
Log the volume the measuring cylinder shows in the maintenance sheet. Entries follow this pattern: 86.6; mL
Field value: 30; mL
